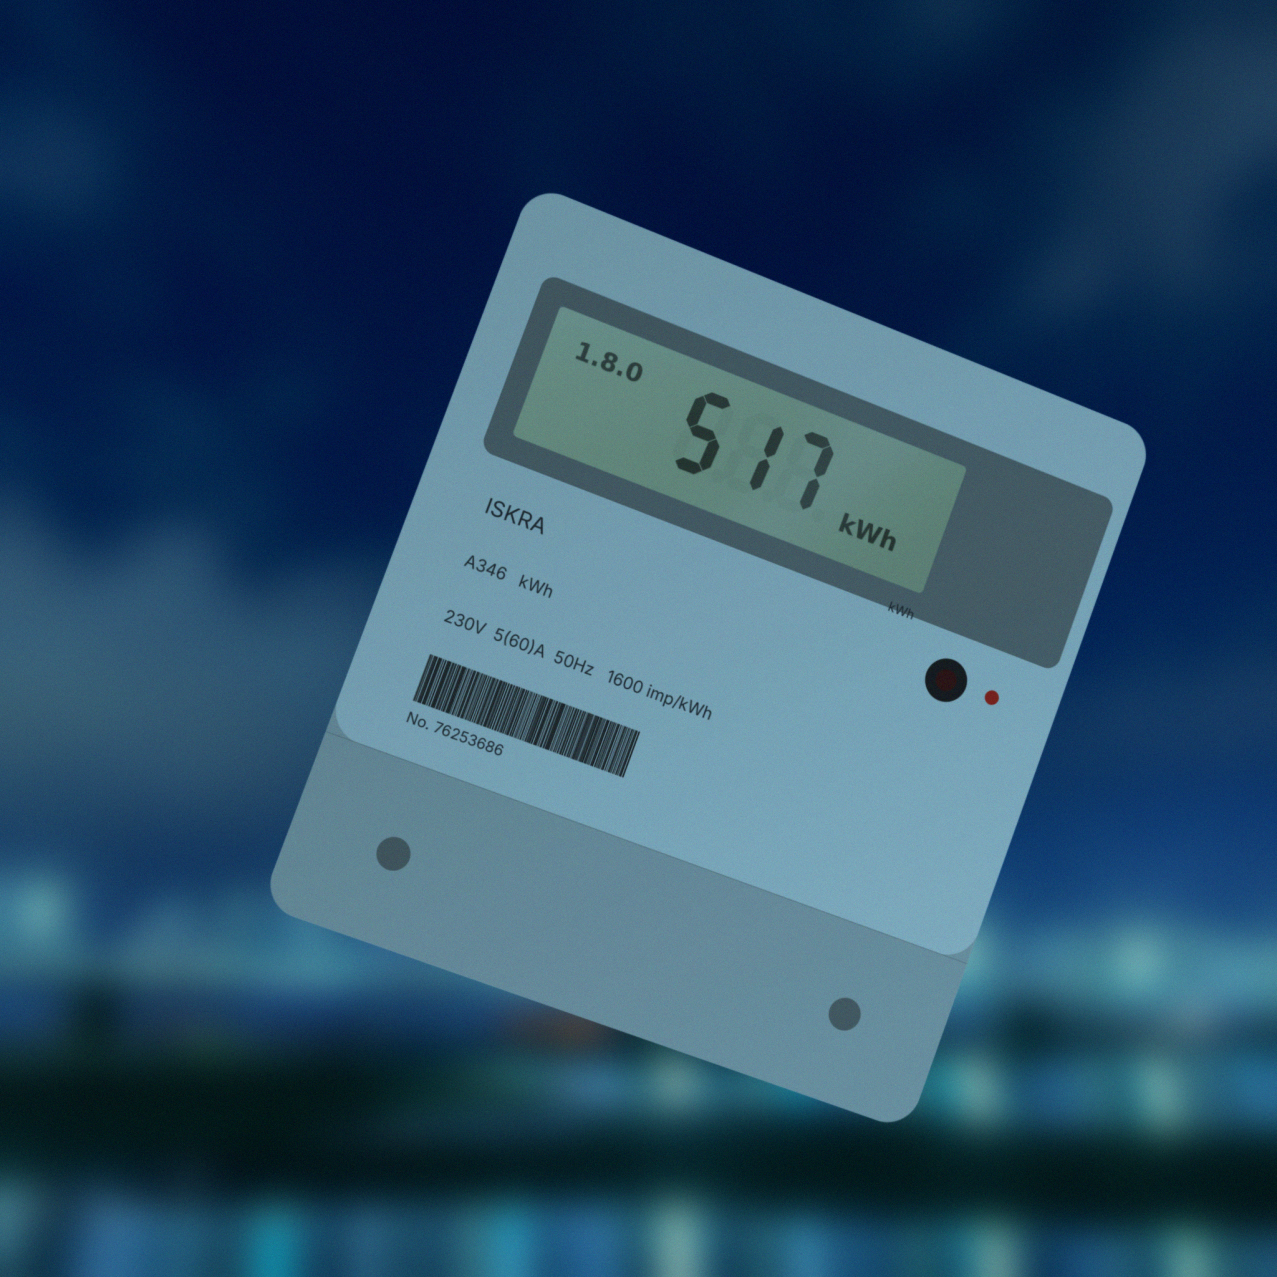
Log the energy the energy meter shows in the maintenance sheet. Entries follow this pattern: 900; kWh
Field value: 517; kWh
